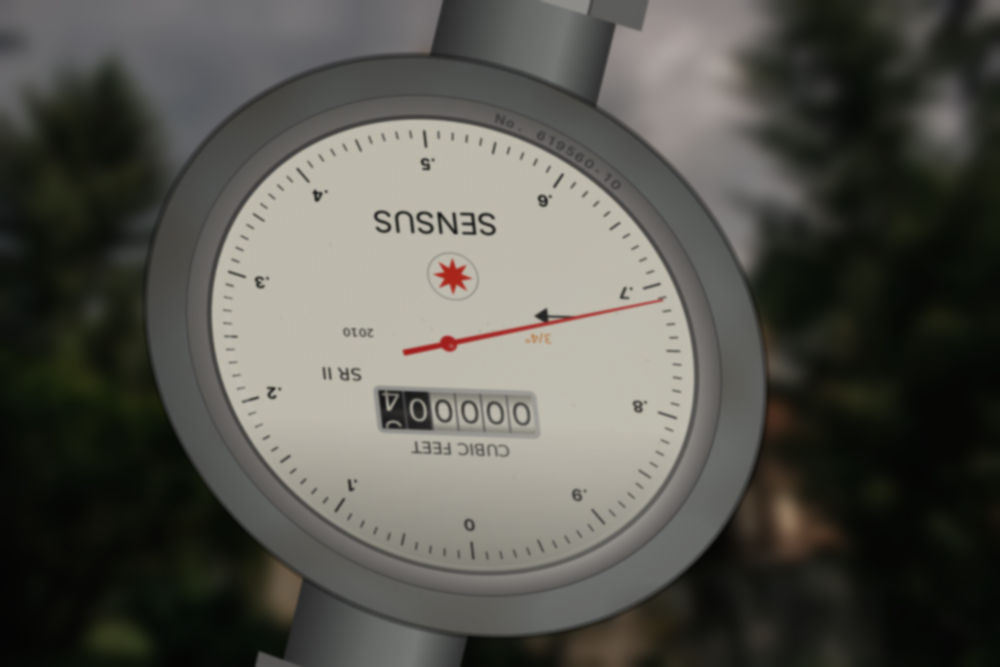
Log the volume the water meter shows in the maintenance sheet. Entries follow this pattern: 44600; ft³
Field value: 3.71; ft³
